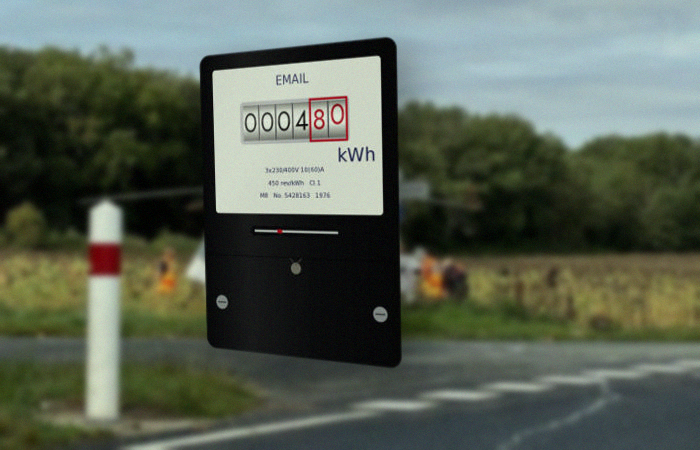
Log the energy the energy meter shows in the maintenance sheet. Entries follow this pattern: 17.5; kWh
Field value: 4.80; kWh
